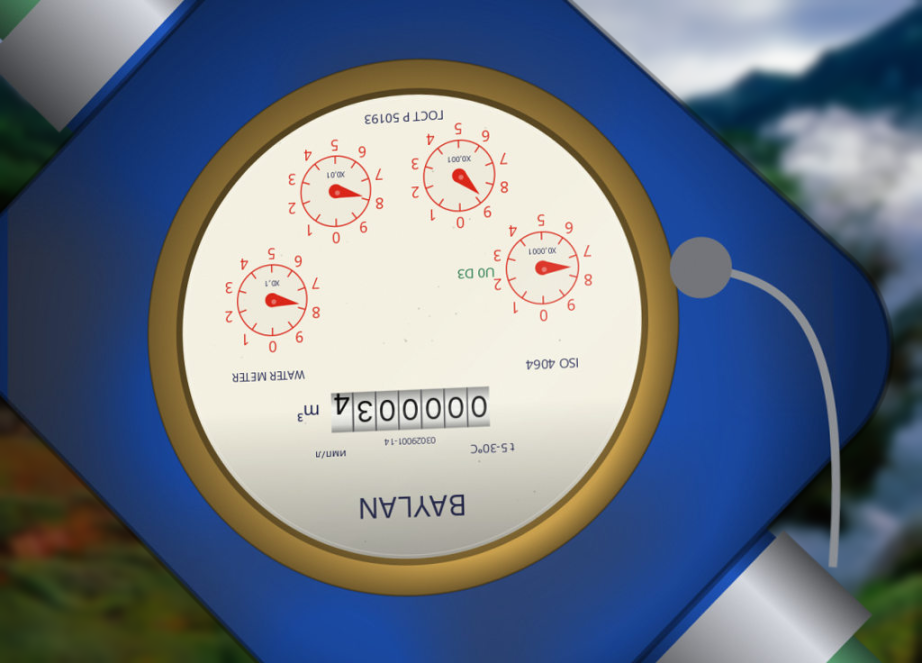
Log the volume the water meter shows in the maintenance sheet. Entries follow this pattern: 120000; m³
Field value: 33.7787; m³
